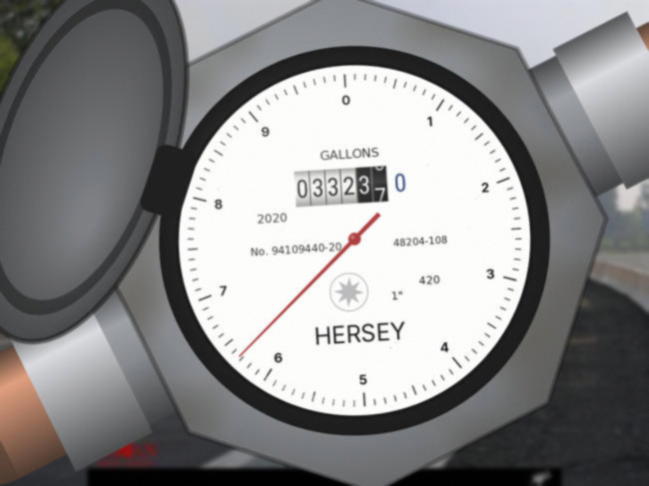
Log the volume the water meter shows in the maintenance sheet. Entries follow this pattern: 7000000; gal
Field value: 332366.3; gal
